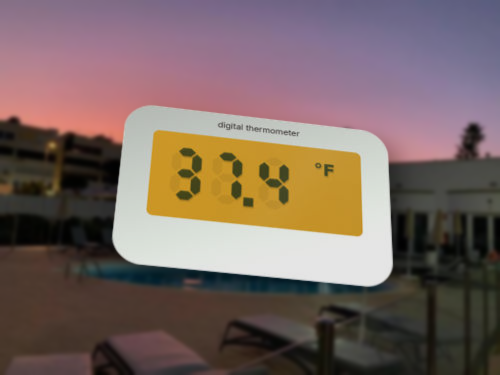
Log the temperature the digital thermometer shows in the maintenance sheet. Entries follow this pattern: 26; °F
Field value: 37.4; °F
